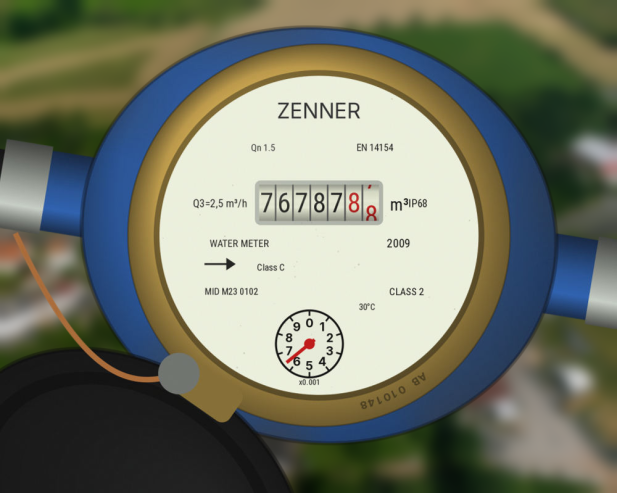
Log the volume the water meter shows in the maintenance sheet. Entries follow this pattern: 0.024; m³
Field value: 76787.876; m³
